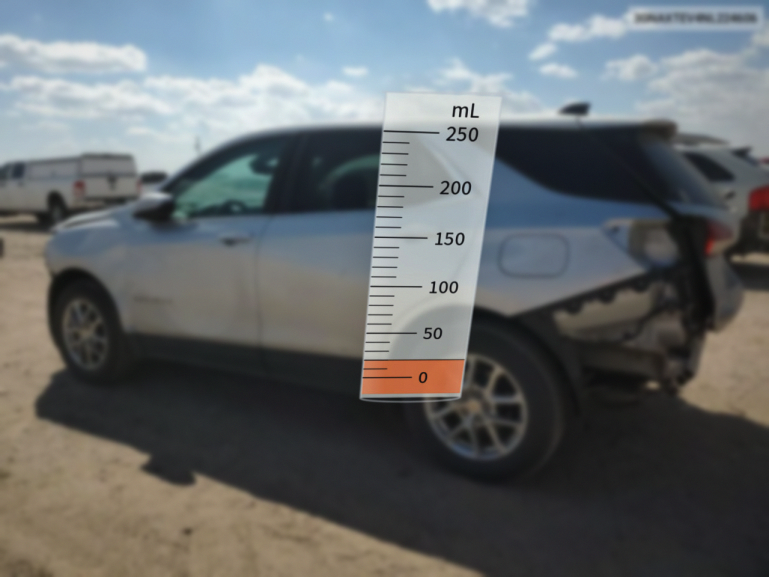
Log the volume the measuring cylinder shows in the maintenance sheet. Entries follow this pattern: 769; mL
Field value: 20; mL
